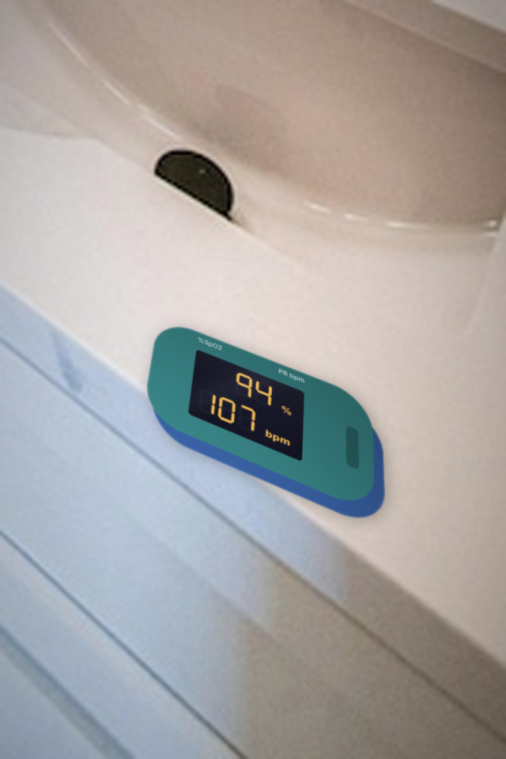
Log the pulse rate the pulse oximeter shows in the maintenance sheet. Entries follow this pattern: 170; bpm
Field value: 107; bpm
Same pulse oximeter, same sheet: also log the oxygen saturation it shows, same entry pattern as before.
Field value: 94; %
